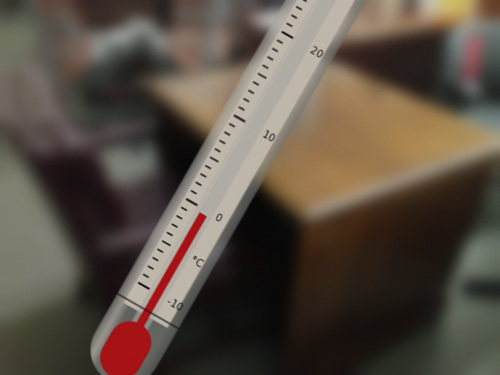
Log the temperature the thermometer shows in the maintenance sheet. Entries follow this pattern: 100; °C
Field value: -0.5; °C
